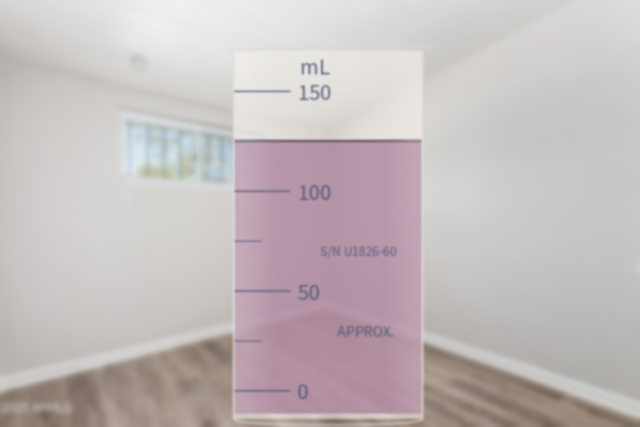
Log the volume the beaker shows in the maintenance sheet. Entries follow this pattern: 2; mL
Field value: 125; mL
